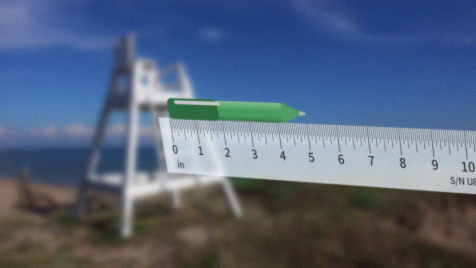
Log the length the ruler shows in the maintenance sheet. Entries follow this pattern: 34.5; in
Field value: 5; in
